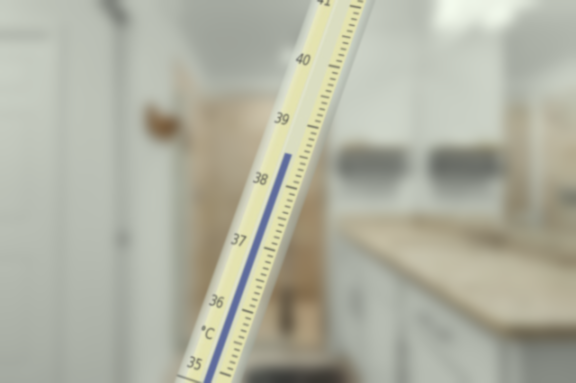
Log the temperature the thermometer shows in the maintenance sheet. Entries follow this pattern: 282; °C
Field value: 38.5; °C
